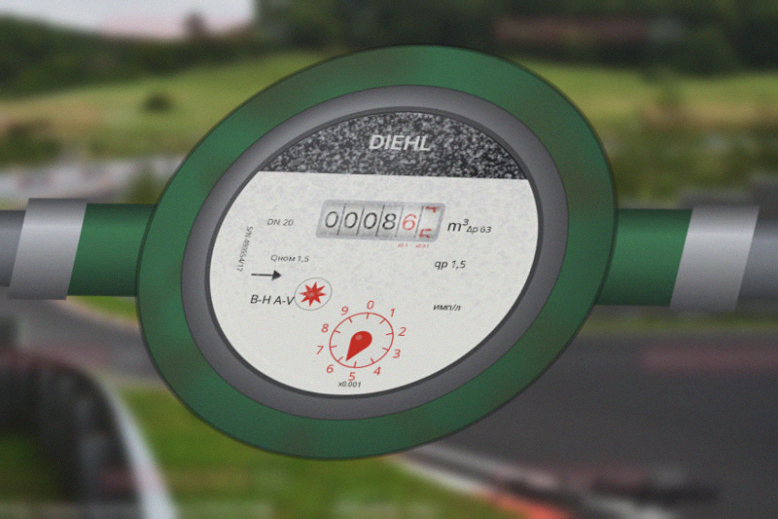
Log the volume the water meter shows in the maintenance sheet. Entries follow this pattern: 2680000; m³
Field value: 8.645; m³
